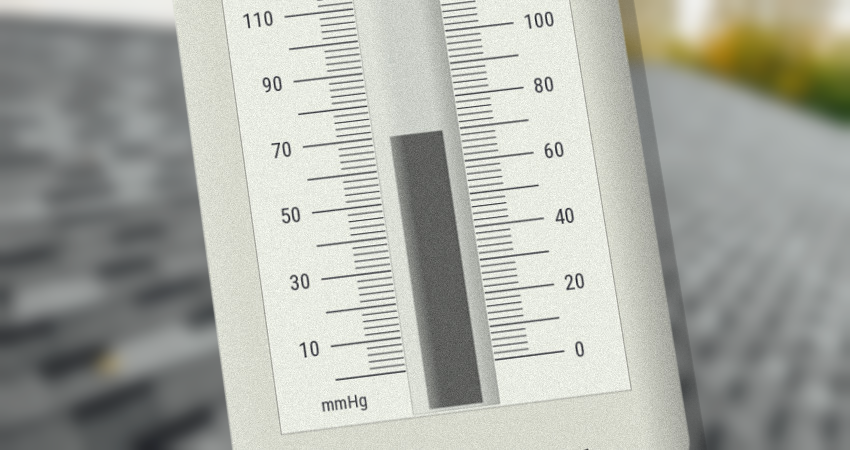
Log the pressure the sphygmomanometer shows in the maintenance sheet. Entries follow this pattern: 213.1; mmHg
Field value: 70; mmHg
